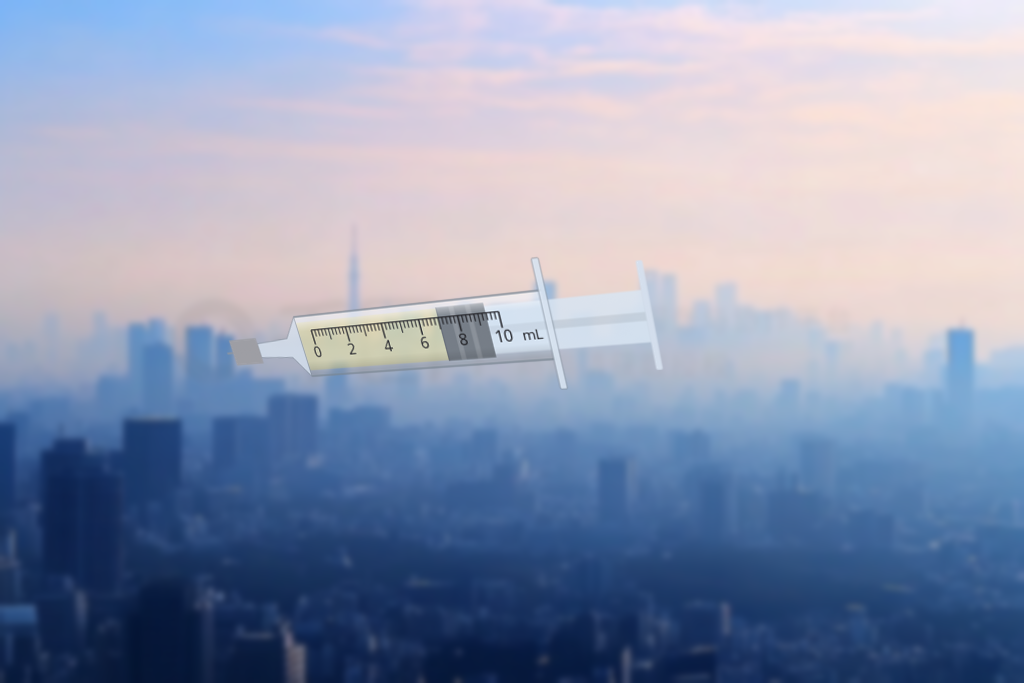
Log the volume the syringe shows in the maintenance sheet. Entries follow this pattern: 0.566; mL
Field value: 7; mL
